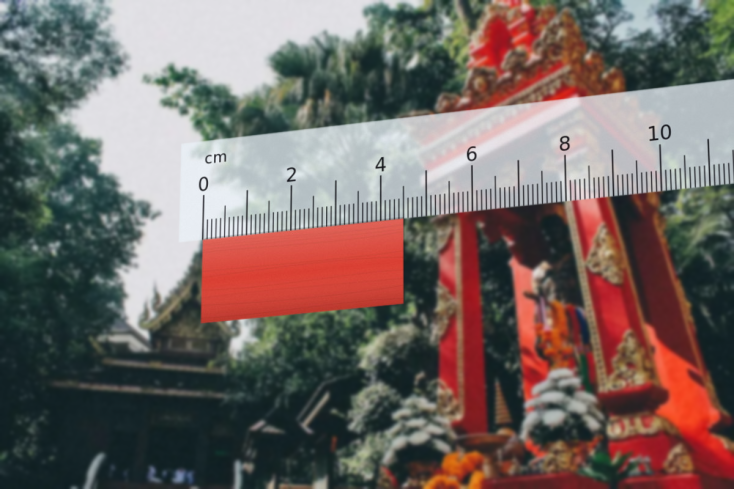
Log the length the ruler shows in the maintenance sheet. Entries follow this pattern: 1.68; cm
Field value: 4.5; cm
